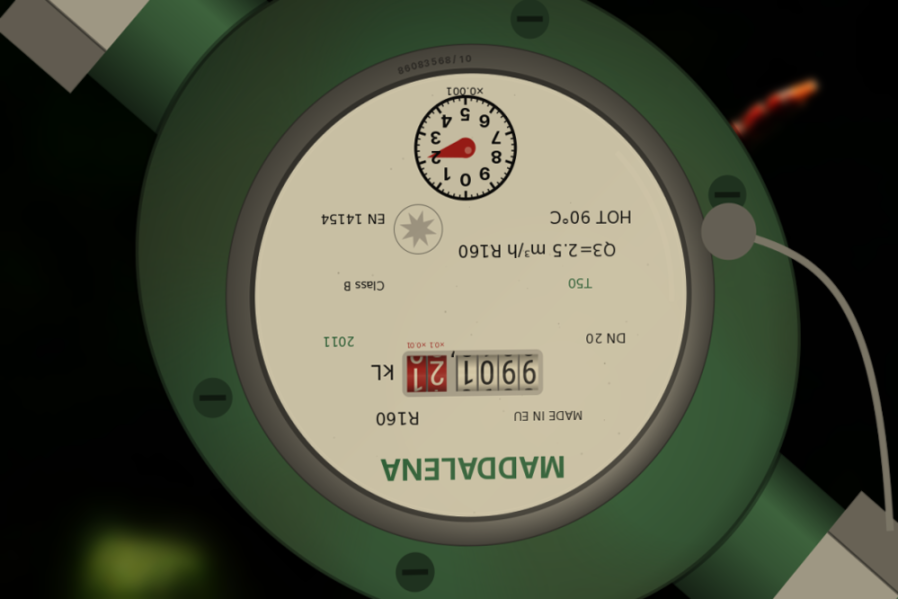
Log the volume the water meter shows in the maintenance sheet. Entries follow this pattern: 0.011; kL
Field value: 9901.212; kL
